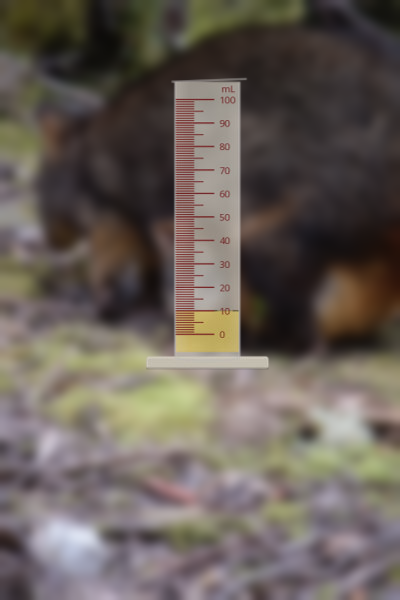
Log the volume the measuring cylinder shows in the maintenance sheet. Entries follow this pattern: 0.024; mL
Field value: 10; mL
